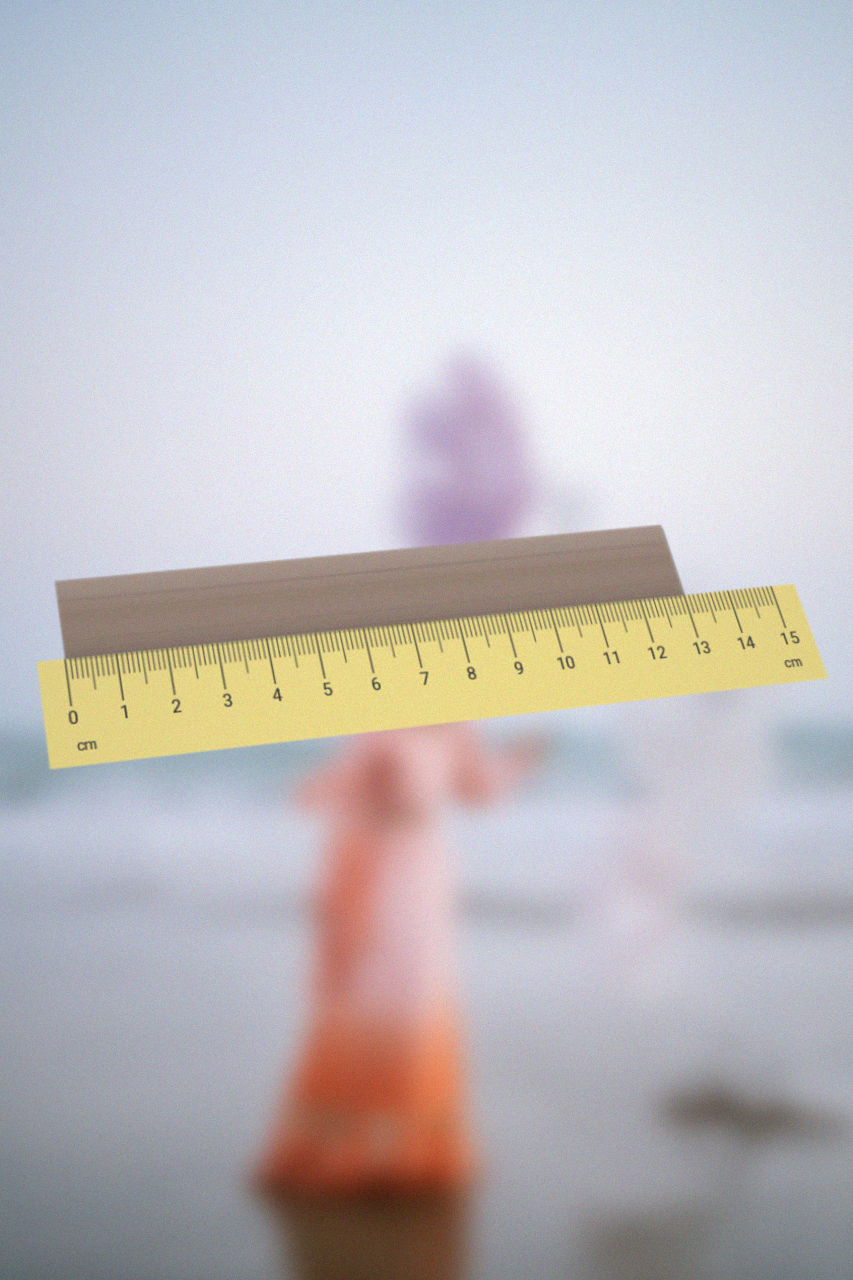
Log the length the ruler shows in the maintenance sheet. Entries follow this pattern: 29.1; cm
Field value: 13; cm
